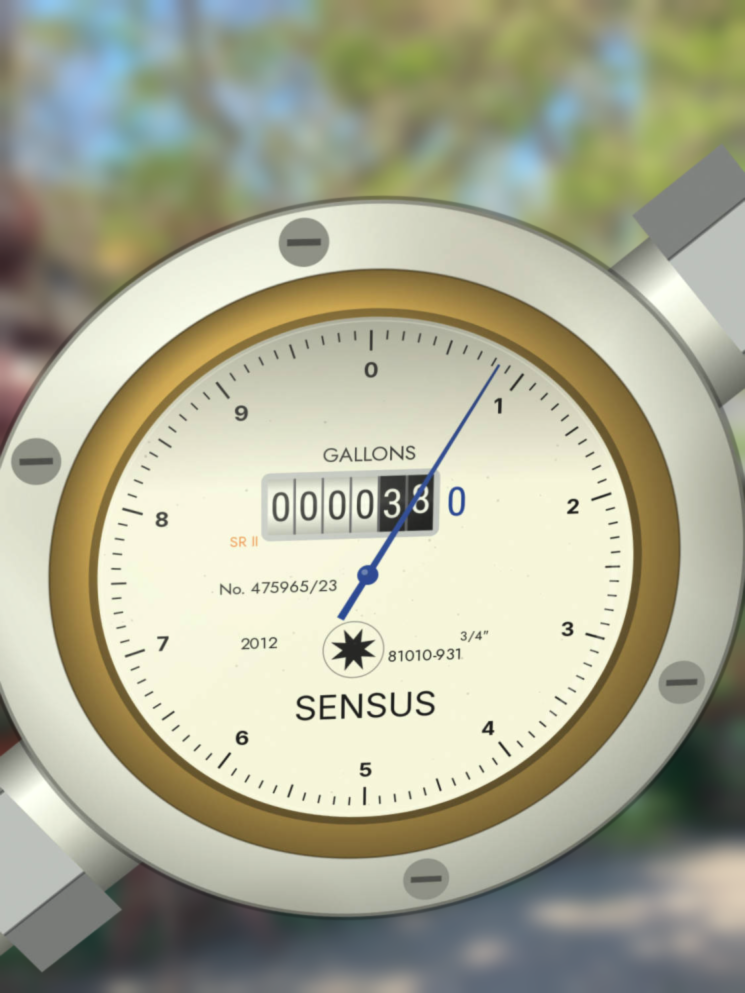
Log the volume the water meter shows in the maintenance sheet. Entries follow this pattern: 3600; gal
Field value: 380.8; gal
